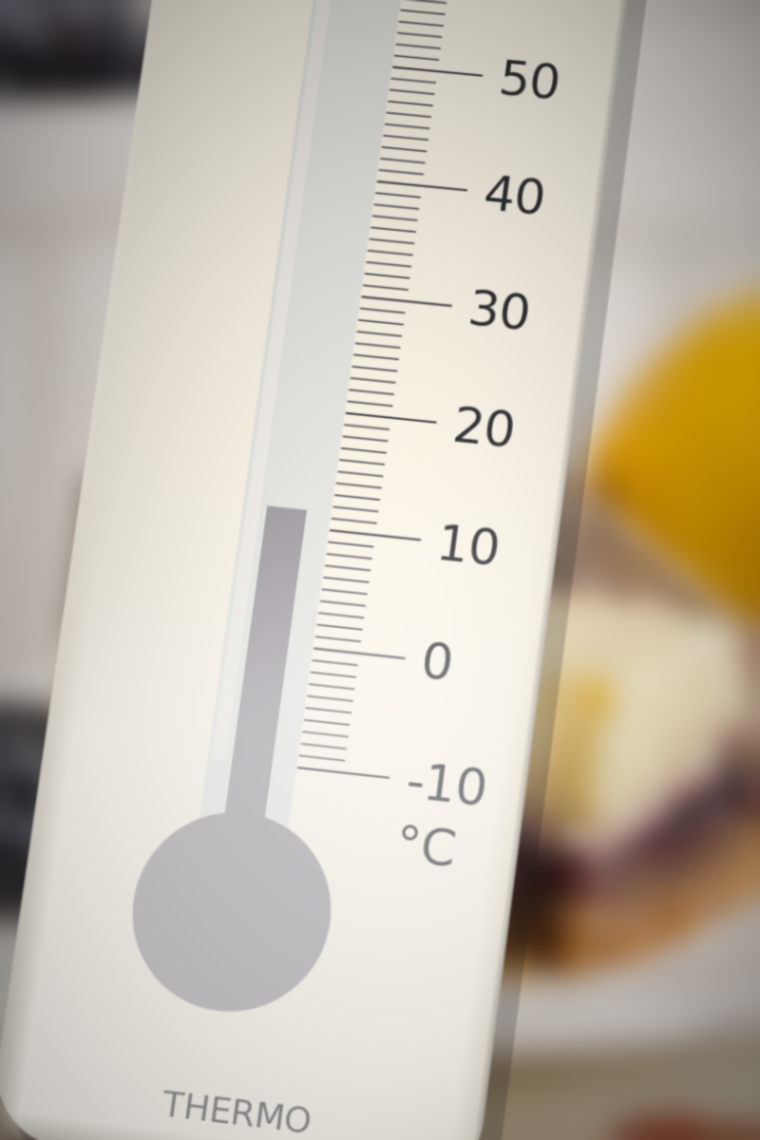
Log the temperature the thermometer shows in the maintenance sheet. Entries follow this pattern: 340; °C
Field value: 11.5; °C
